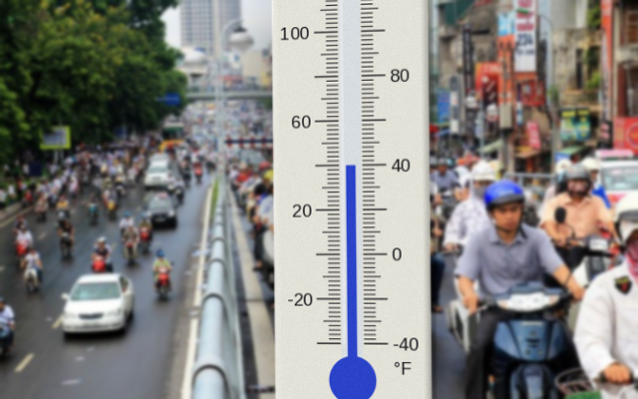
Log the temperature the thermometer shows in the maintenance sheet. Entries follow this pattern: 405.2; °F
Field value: 40; °F
